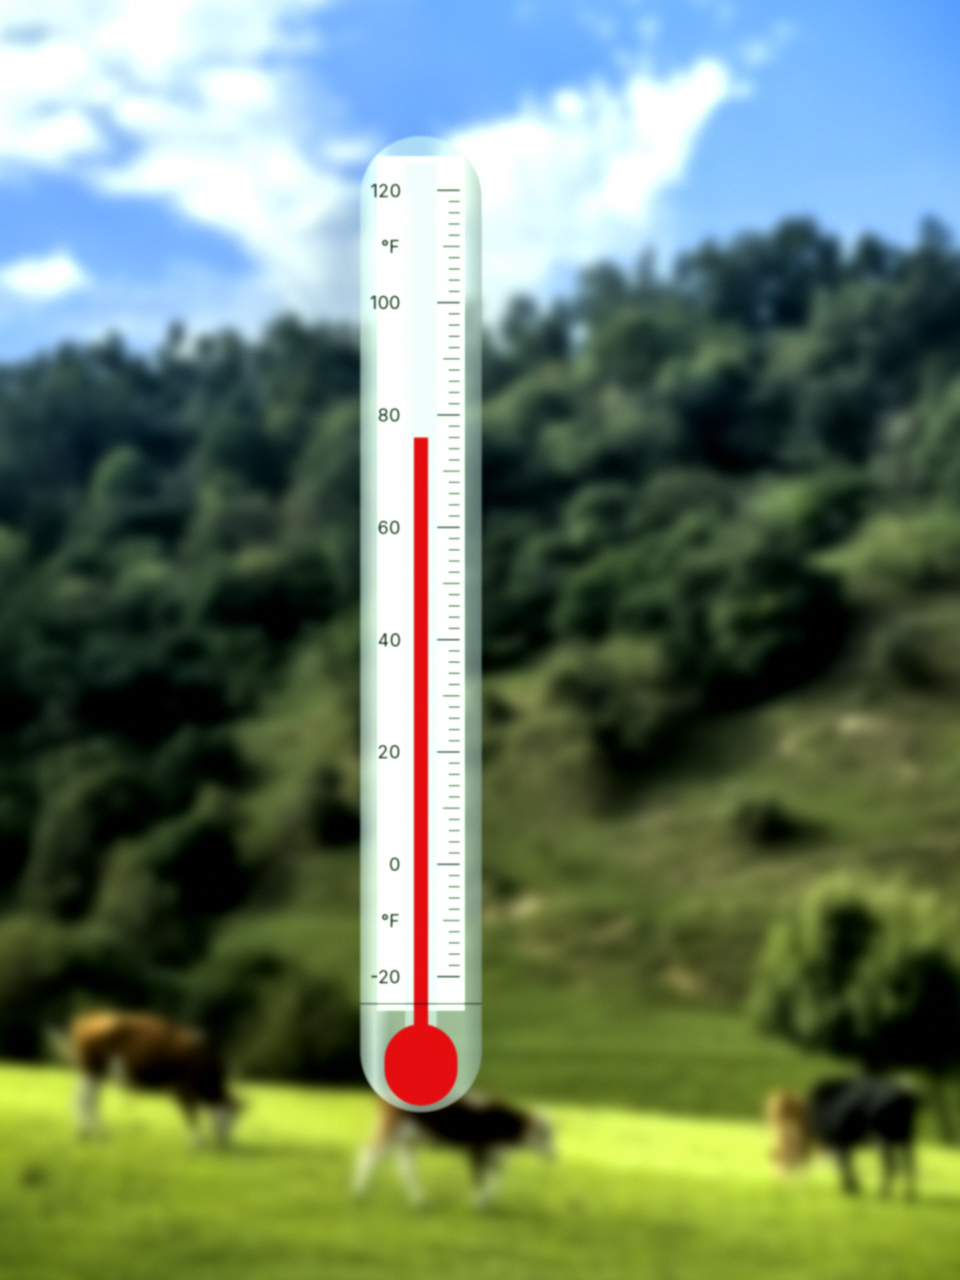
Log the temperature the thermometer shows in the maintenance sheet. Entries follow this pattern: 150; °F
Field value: 76; °F
